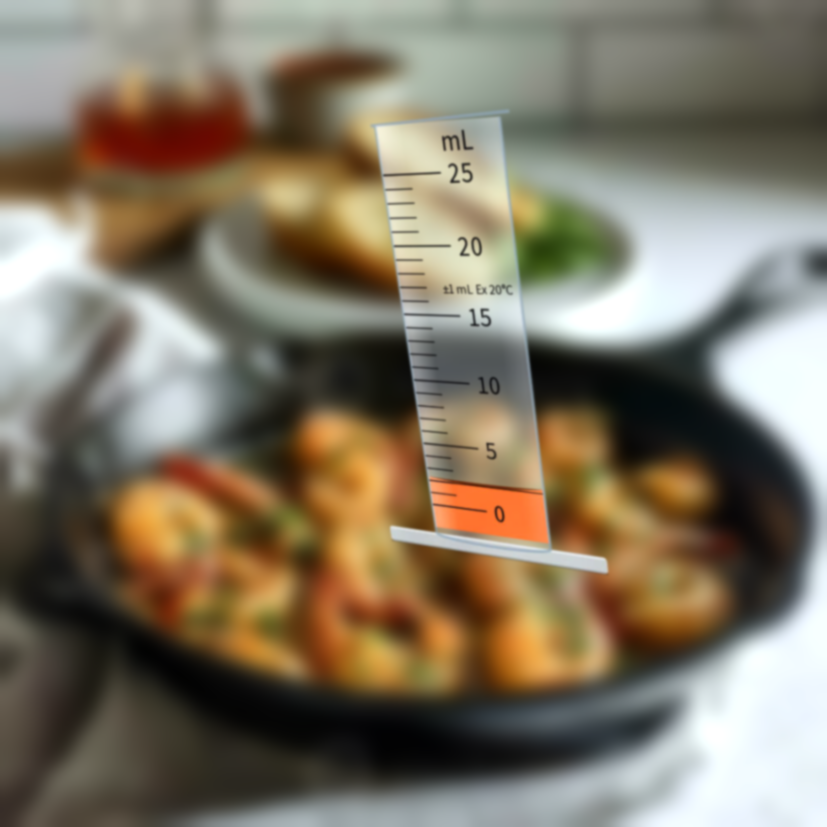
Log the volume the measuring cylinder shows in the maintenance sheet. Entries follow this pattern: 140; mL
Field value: 2; mL
